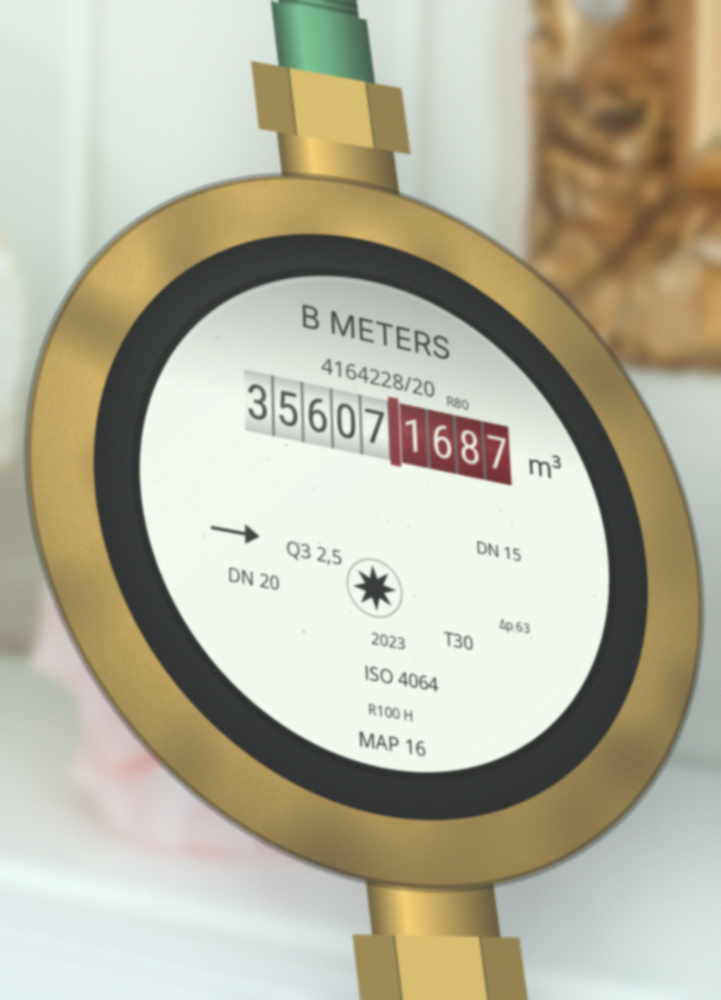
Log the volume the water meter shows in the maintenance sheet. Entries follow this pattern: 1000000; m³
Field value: 35607.1687; m³
